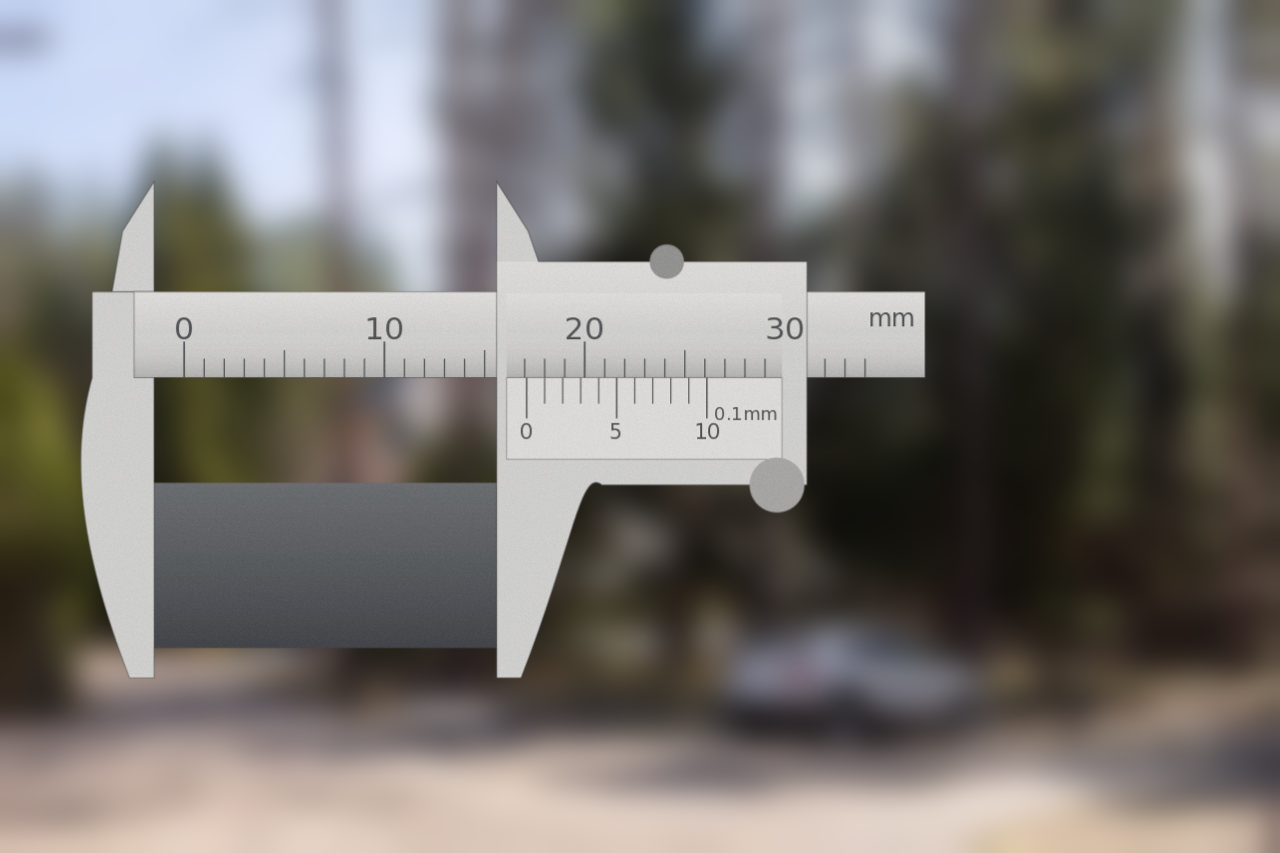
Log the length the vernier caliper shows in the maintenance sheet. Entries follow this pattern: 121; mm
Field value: 17.1; mm
